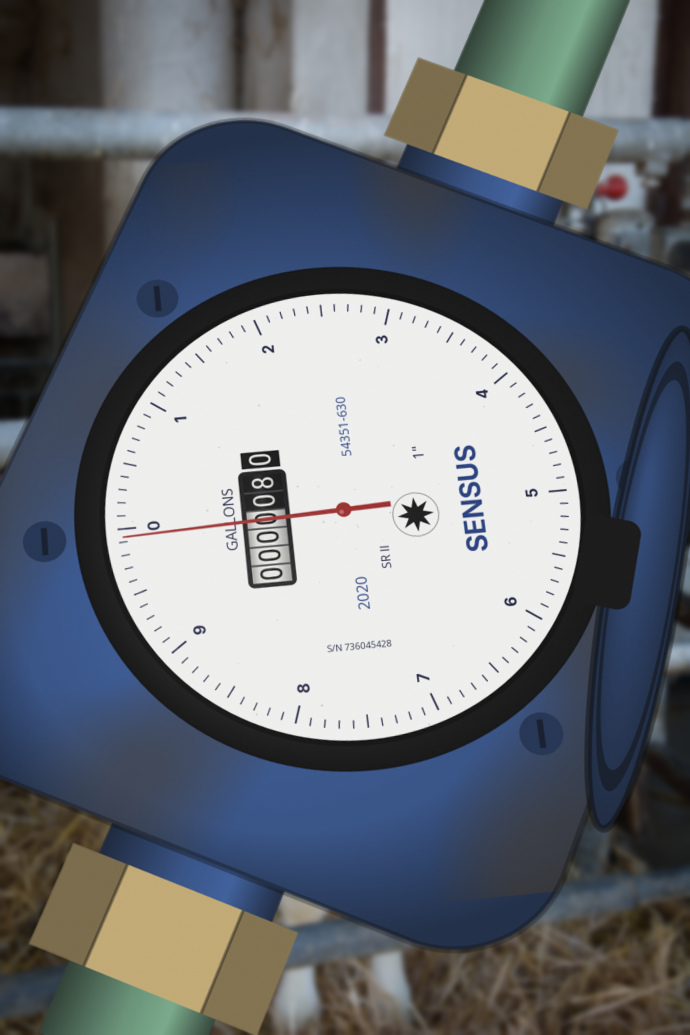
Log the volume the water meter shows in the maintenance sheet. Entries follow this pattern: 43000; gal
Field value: 79.9; gal
